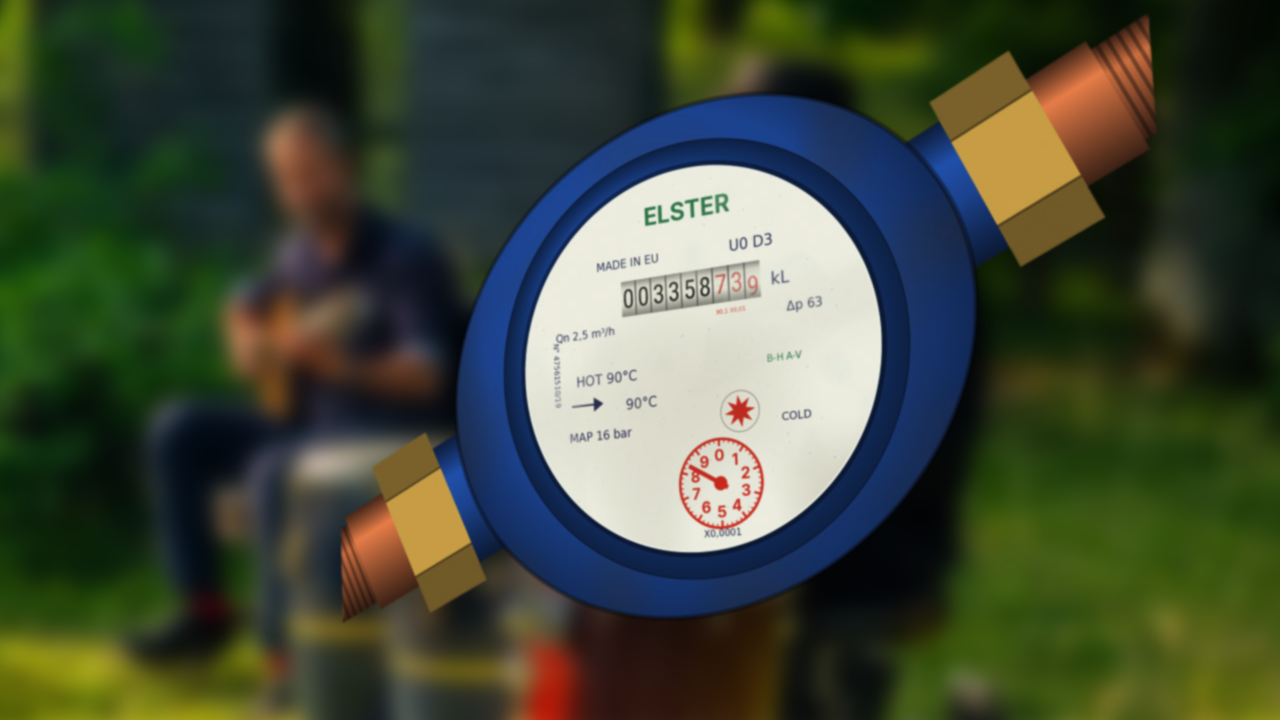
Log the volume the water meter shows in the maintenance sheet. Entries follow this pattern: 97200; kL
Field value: 3358.7388; kL
